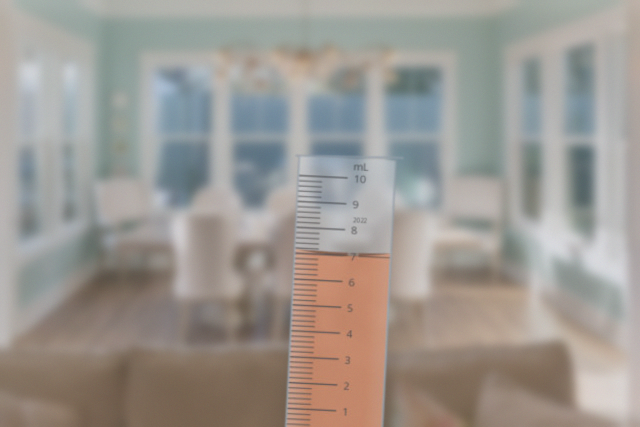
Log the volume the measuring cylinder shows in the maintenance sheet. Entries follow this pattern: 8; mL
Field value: 7; mL
